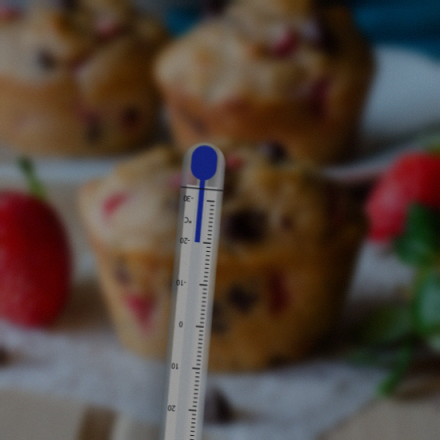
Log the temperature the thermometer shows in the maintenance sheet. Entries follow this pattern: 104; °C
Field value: -20; °C
